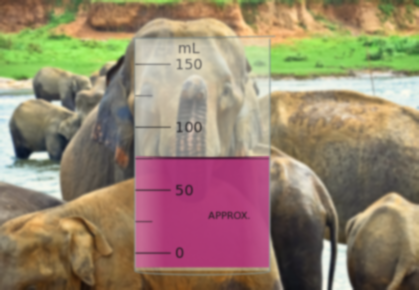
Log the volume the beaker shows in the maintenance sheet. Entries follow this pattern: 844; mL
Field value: 75; mL
